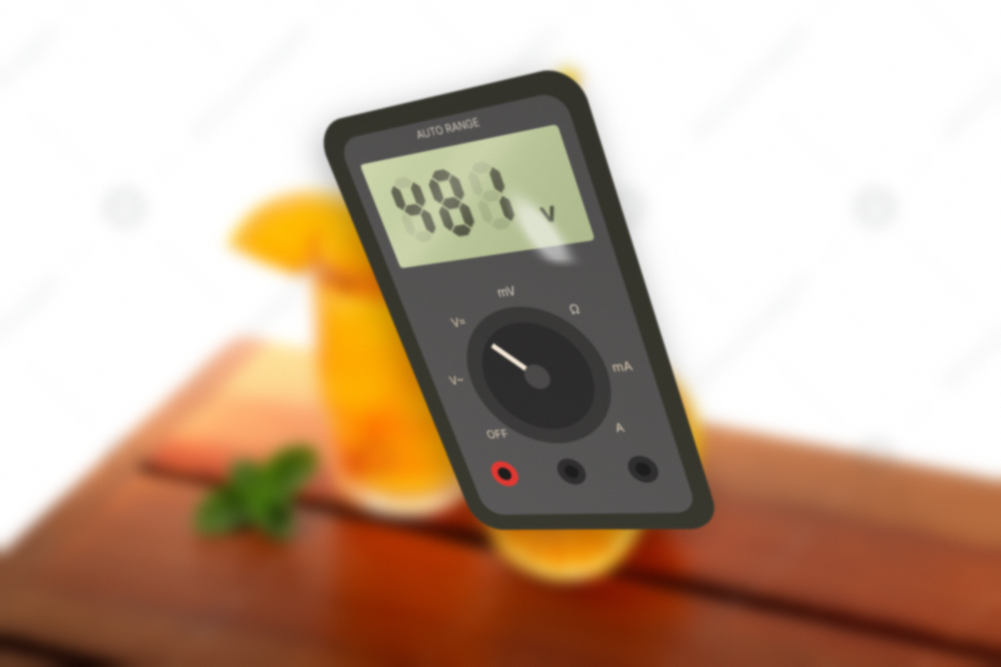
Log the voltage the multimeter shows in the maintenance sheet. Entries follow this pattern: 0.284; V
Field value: 481; V
